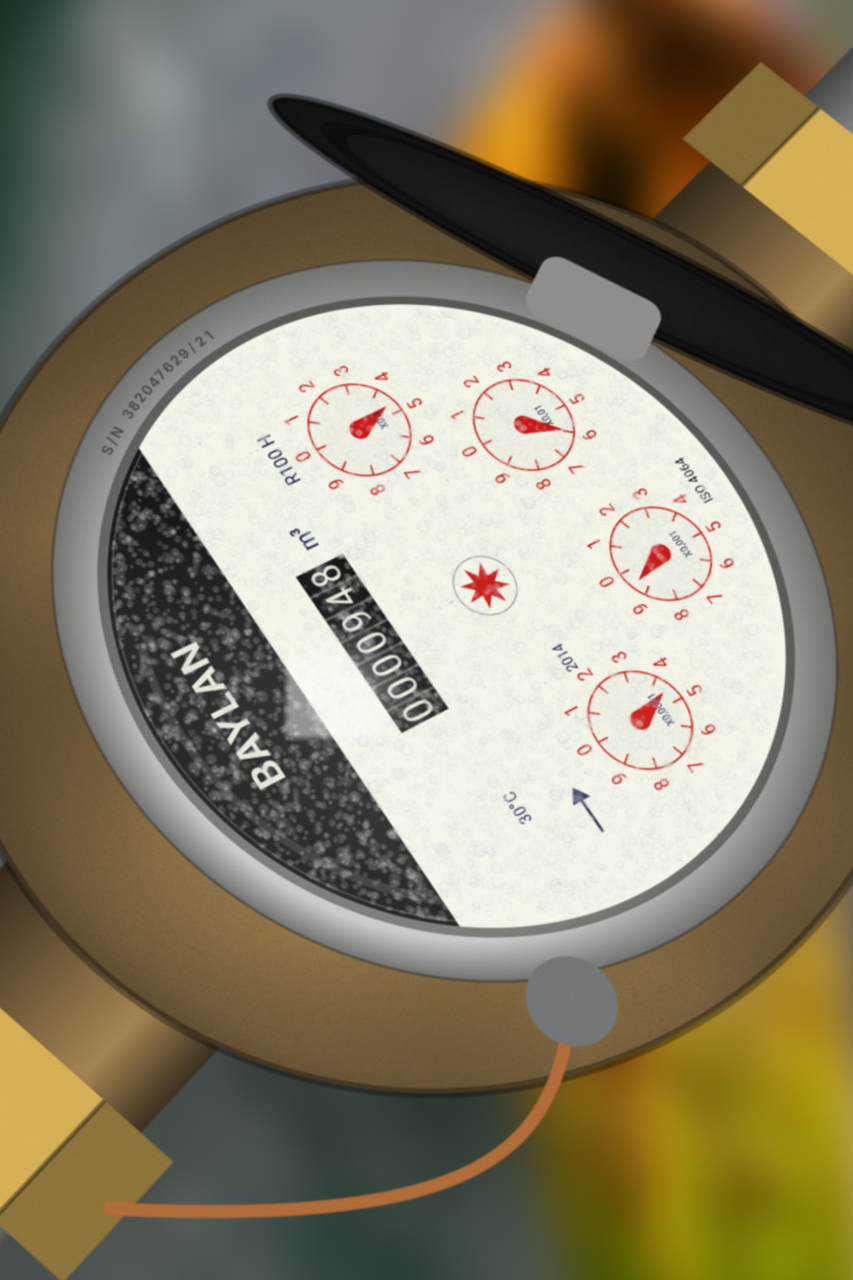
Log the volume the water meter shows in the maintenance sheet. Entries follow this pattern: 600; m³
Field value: 948.4594; m³
